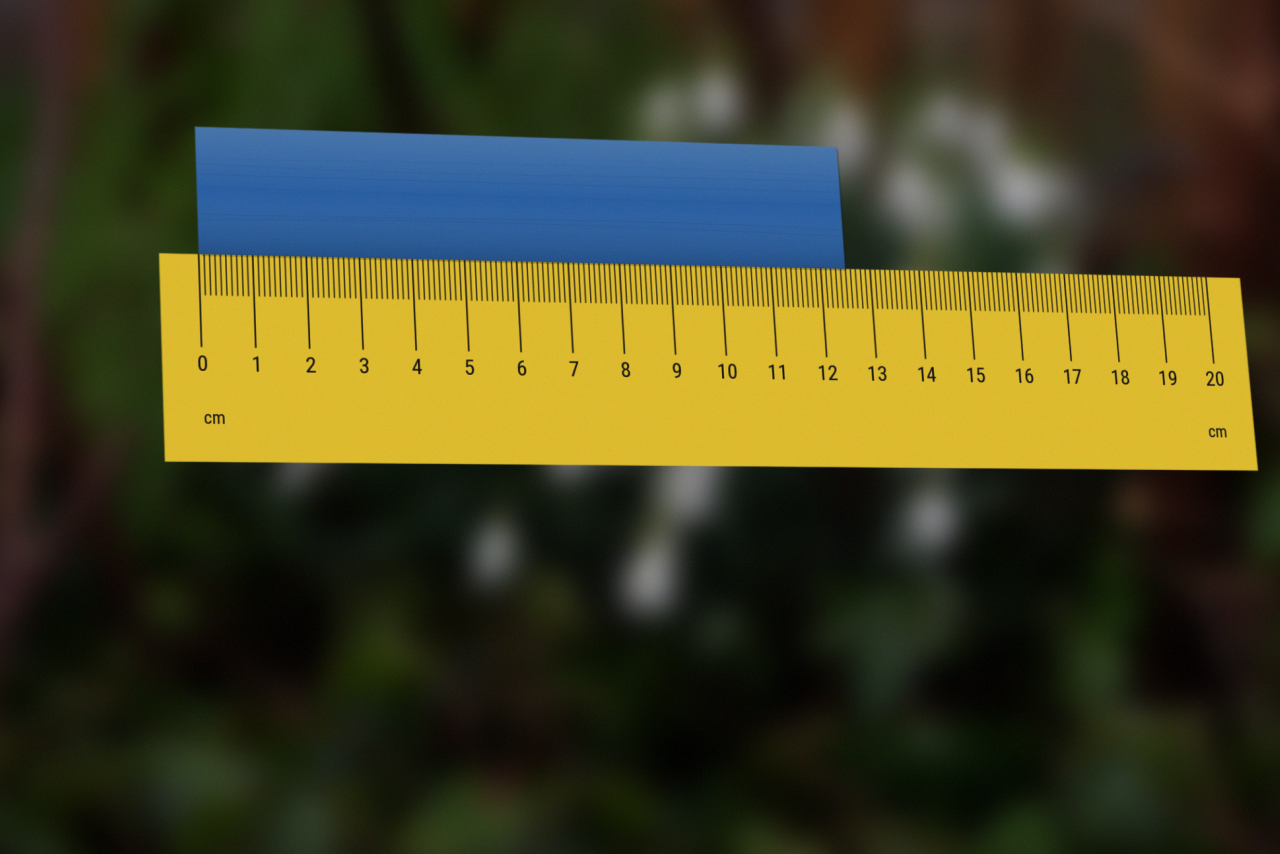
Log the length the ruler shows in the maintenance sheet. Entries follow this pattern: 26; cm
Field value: 12.5; cm
